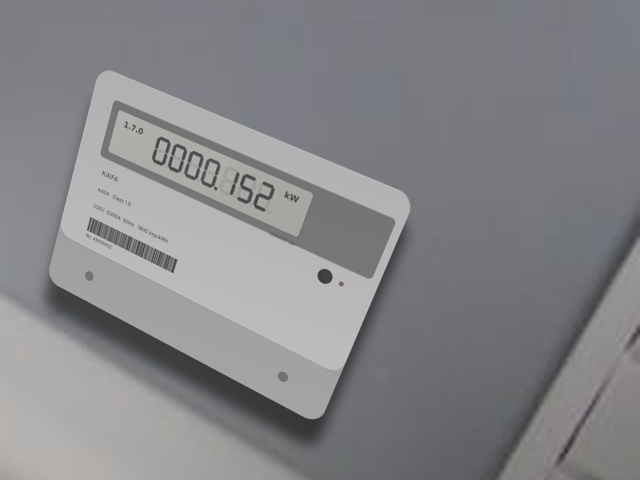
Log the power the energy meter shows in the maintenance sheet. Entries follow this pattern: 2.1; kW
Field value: 0.152; kW
